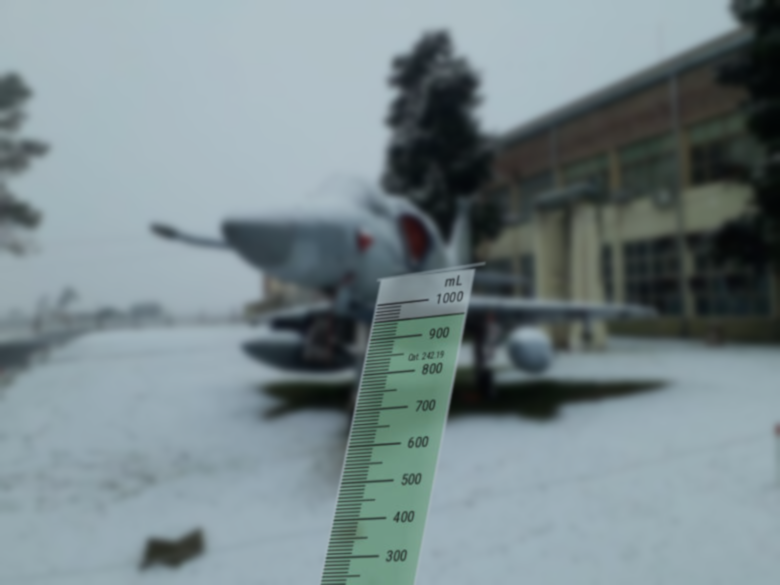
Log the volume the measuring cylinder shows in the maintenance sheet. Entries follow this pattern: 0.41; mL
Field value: 950; mL
